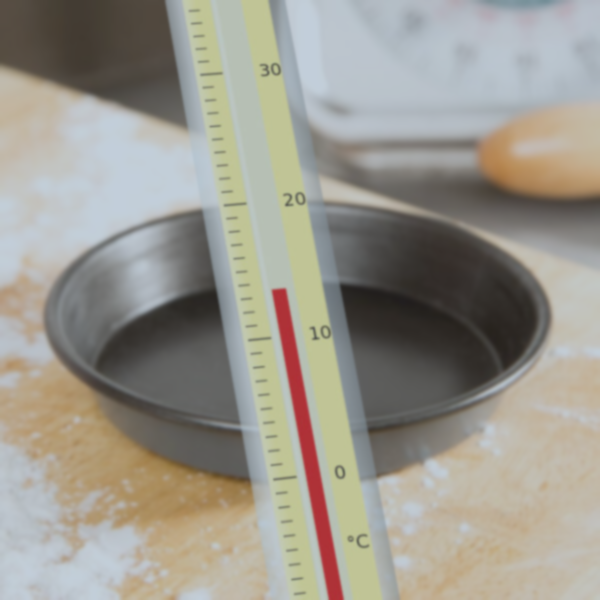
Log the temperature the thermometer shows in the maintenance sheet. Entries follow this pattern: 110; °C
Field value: 13.5; °C
